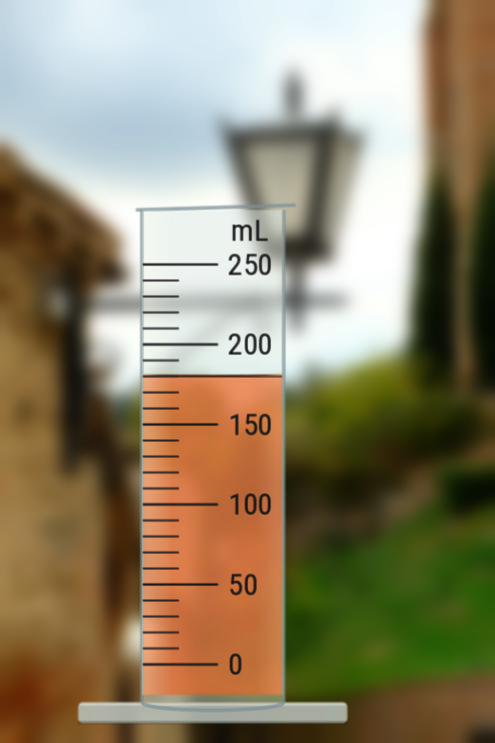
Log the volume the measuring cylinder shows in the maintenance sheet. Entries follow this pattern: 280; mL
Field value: 180; mL
